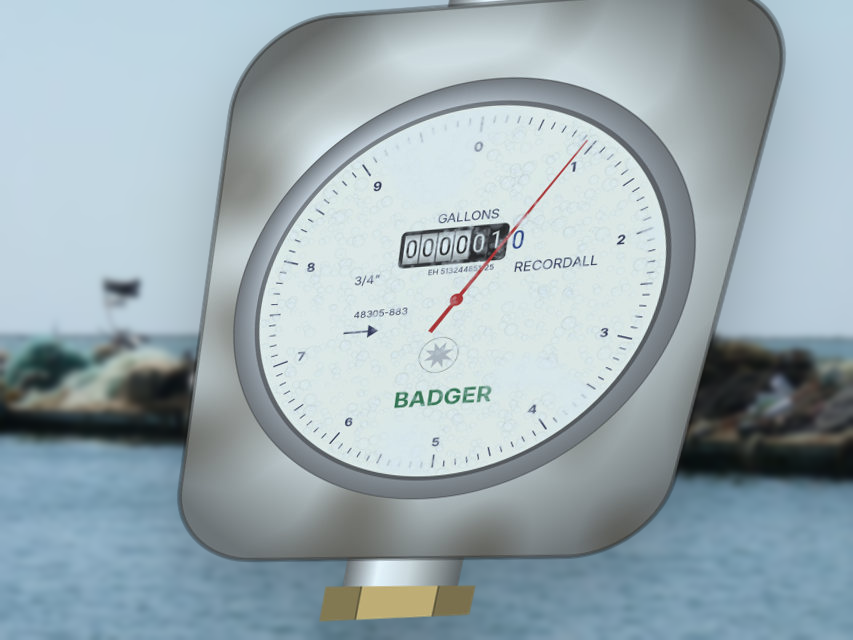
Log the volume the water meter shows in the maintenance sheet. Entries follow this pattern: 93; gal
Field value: 10.9; gal
